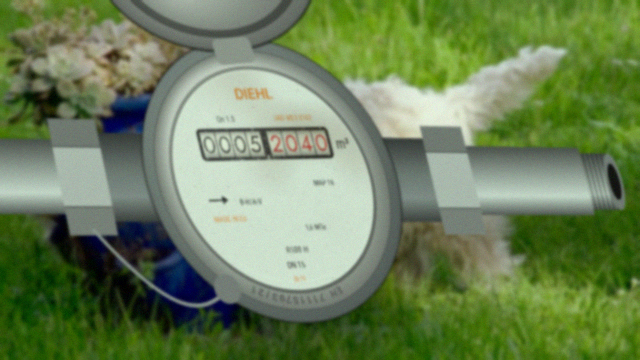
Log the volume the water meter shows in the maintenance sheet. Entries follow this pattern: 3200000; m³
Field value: 5.2040; m³
